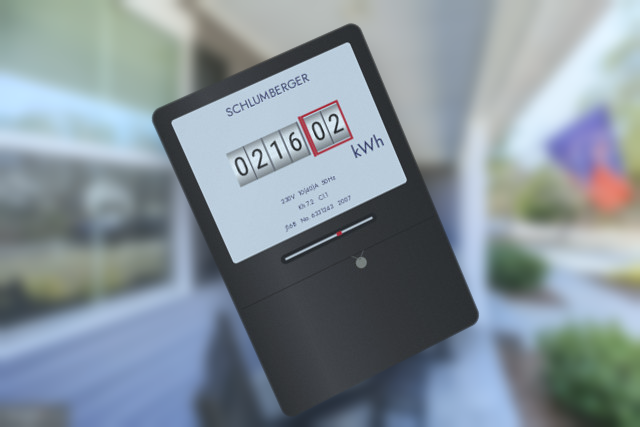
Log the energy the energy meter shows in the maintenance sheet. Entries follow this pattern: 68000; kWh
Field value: 216.02; kWh
